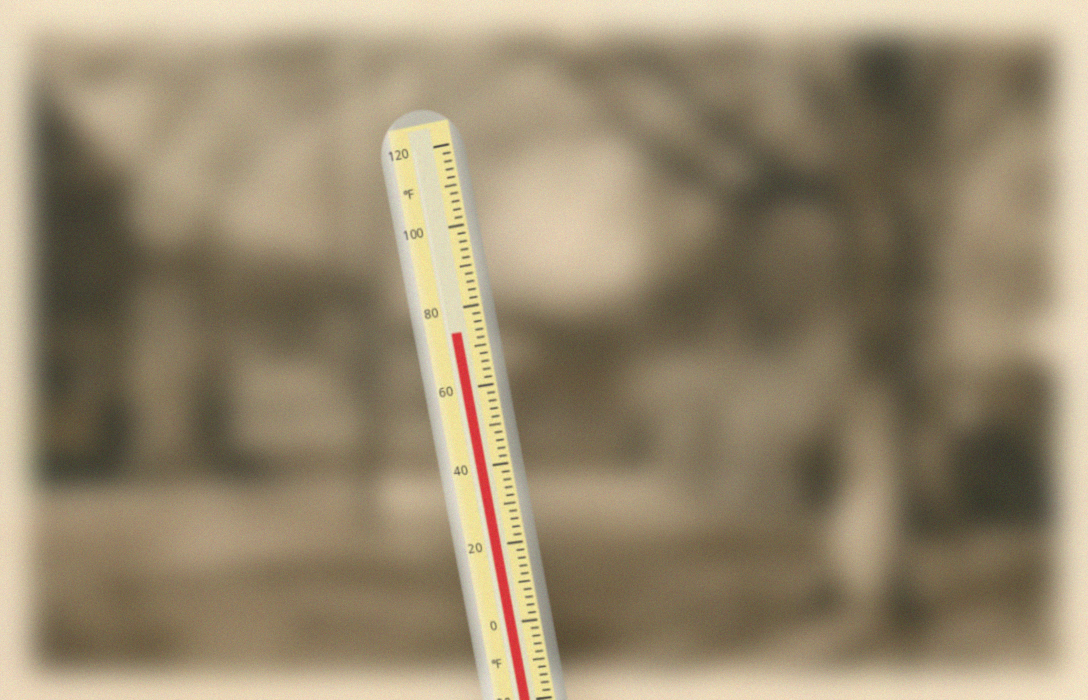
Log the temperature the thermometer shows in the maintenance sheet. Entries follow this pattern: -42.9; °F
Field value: 74; °F
